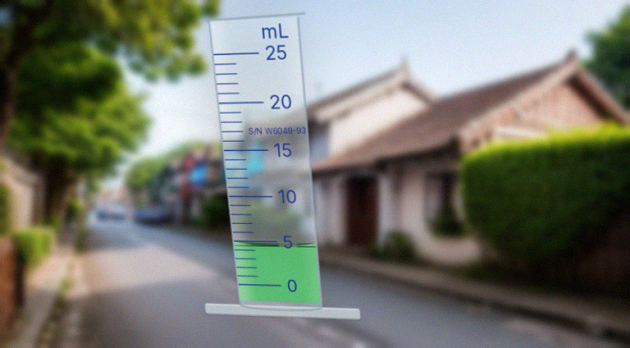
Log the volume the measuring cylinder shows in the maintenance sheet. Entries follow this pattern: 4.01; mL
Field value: 4.5; mL
